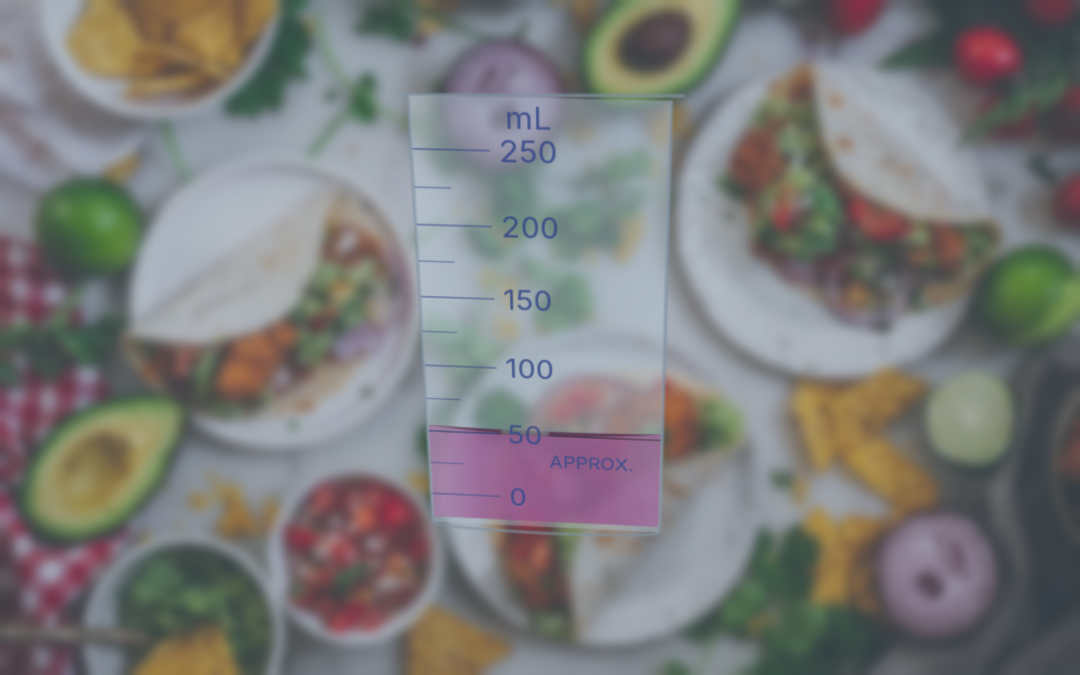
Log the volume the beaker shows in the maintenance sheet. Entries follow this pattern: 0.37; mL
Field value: 50; mL
